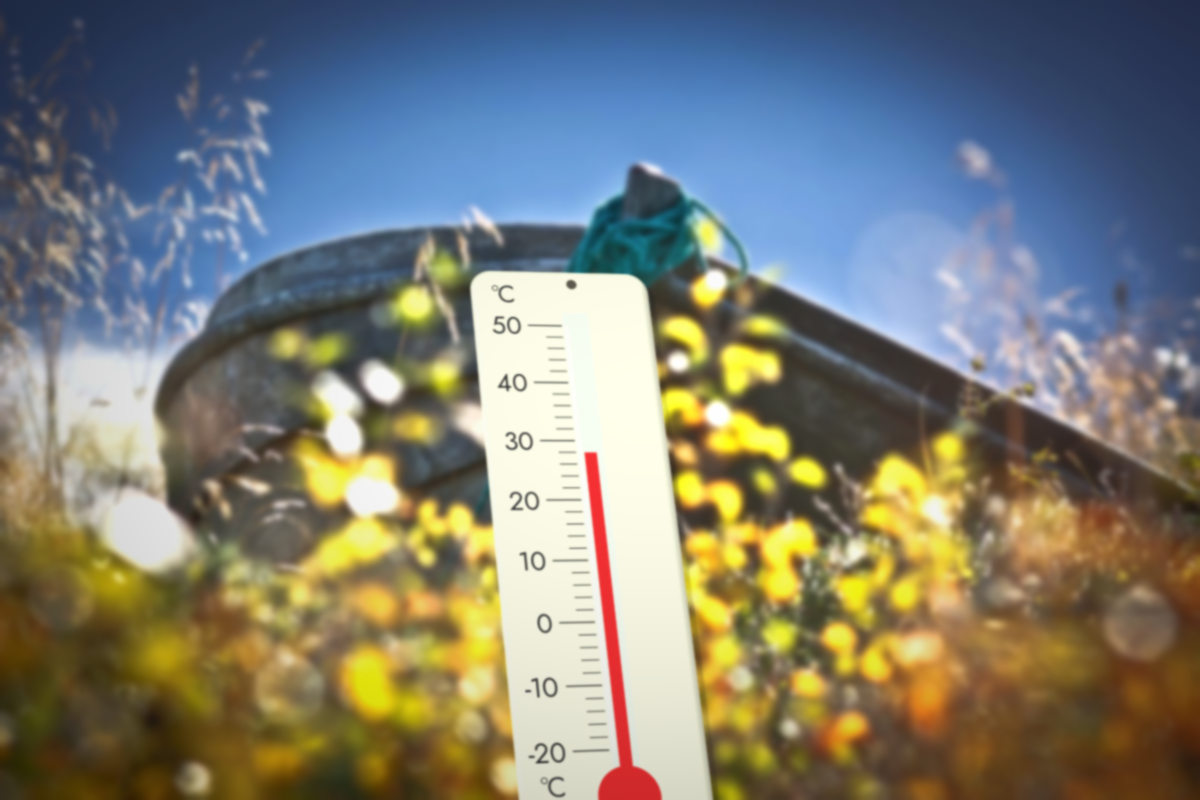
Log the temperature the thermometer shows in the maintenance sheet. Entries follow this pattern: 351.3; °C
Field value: 28; °C
